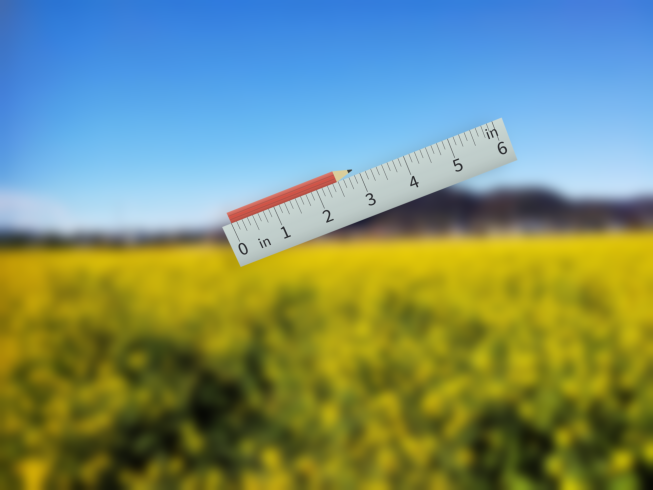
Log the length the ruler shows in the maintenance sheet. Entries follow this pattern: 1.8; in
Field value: 2.875; in
